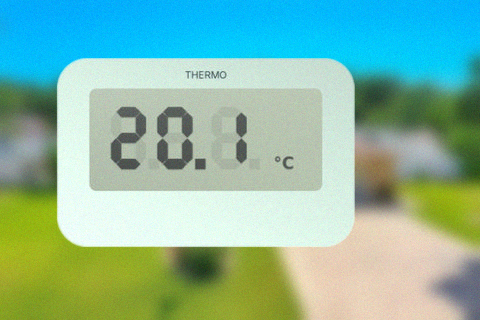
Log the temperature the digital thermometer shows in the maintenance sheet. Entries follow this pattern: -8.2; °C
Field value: 20.1; °C
